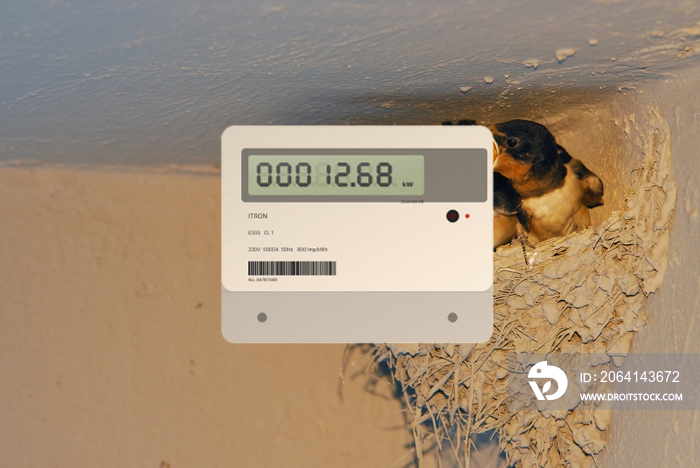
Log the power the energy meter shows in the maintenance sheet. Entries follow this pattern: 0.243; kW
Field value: 12.68; kW
